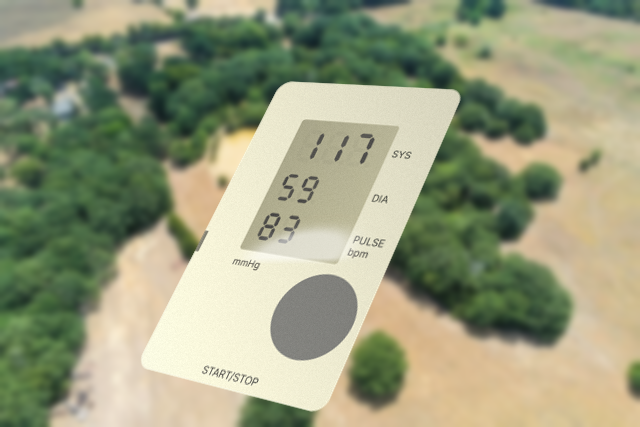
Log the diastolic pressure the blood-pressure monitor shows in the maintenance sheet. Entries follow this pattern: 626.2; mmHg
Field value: 59; mmHg
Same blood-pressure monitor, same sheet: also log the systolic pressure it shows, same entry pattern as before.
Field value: 117; mmHg
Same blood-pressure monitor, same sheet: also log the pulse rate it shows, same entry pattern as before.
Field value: 83; bpm
